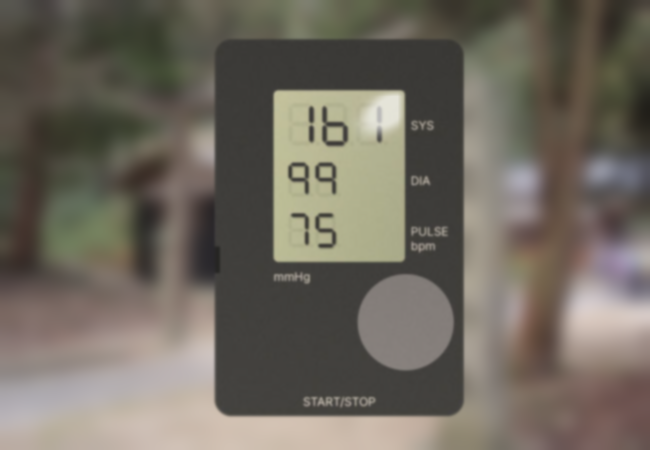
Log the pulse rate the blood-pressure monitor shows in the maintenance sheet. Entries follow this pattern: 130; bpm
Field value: 75; bpm
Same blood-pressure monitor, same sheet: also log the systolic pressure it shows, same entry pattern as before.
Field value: 161; mmHg
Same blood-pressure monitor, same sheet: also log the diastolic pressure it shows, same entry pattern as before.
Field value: 99; mmHg
